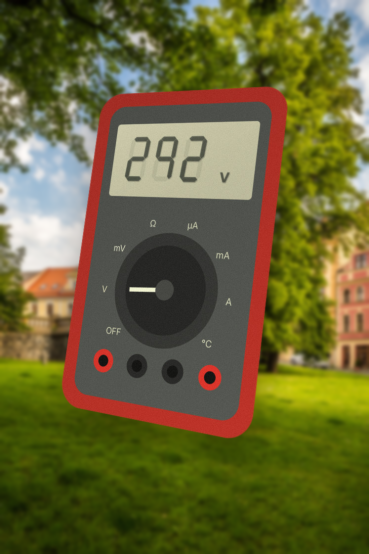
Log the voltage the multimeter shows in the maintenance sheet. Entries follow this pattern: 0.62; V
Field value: 292; V
